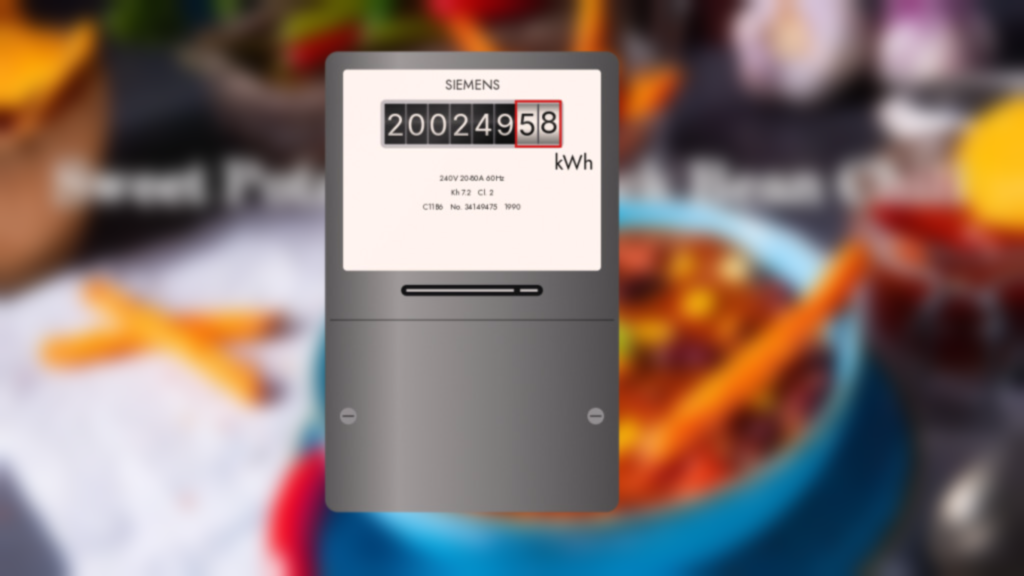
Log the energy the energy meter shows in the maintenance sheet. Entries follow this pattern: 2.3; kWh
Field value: 200249.58; kWh
